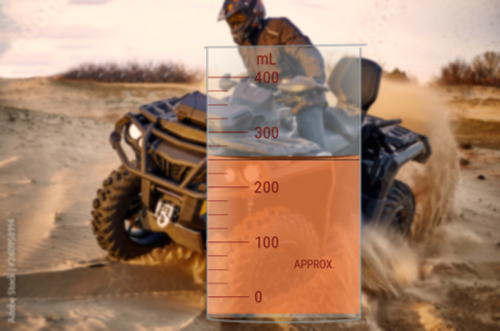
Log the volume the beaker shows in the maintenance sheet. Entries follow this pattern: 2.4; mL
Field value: 250; mL
